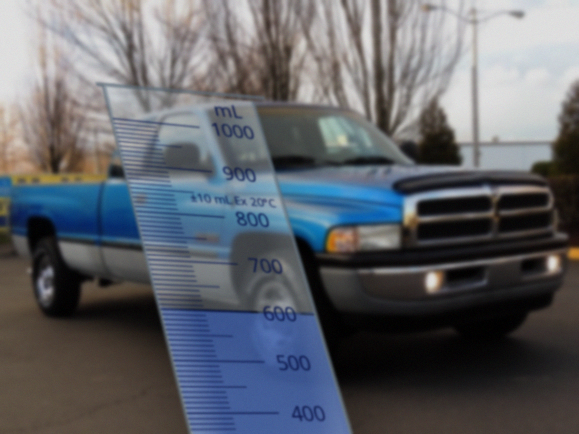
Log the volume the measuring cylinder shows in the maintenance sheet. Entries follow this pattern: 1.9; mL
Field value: 600; mL
